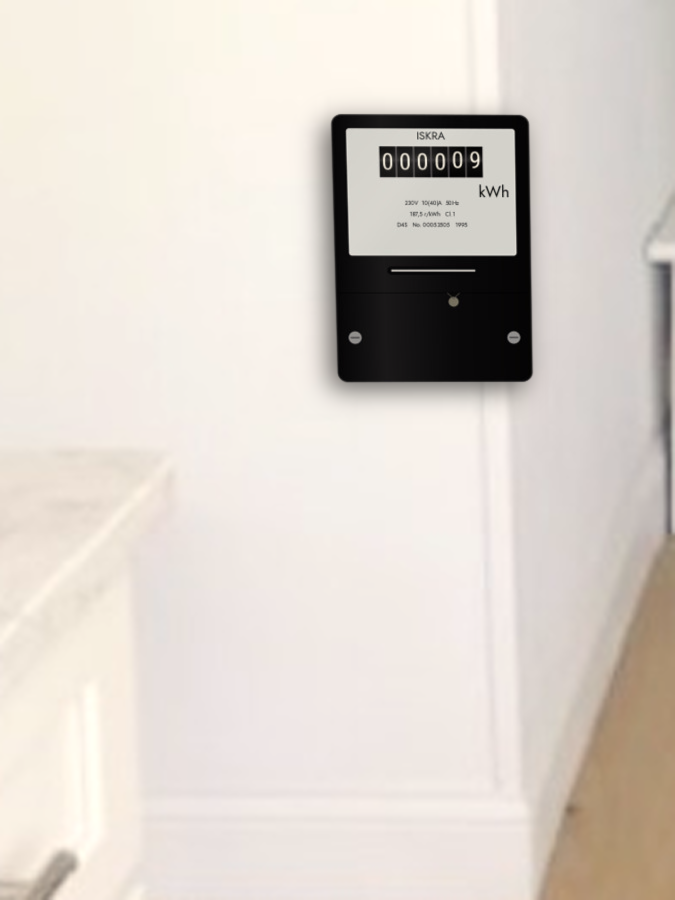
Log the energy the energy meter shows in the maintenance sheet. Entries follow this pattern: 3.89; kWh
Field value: 9; kWh
